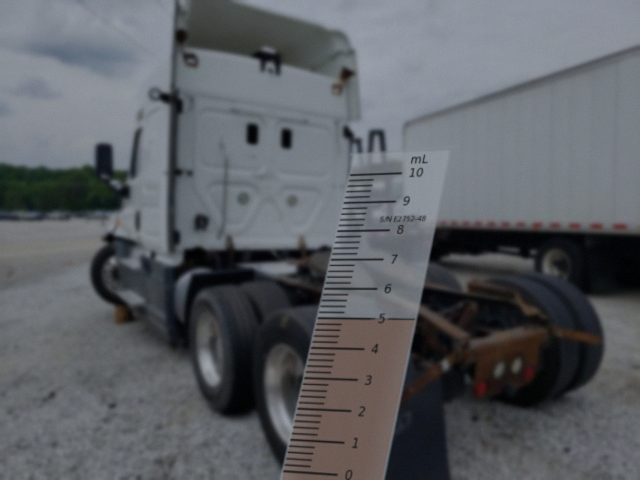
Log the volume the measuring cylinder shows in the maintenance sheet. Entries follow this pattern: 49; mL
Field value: 5; mL
